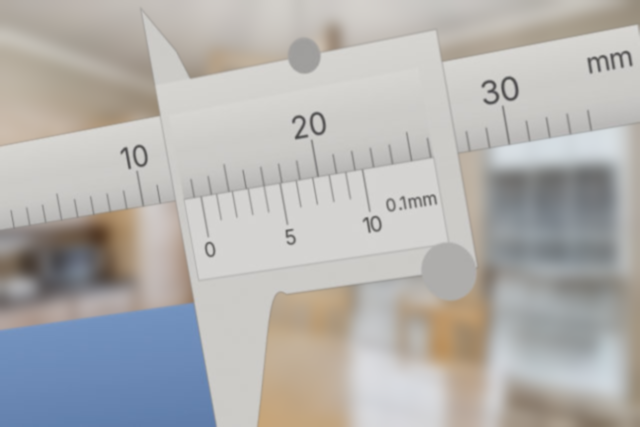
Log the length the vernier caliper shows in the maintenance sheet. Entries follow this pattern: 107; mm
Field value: 13.4; mm
